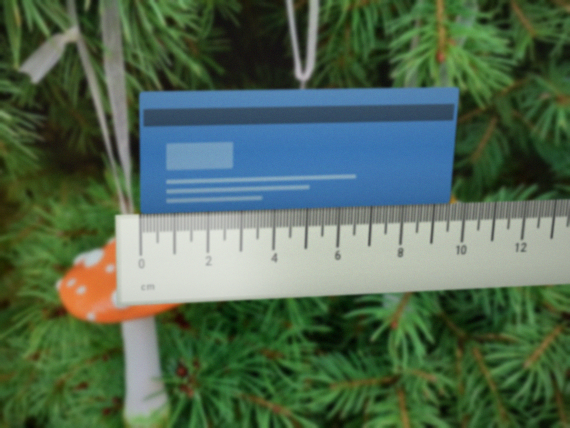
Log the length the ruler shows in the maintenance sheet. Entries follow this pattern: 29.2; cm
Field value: 9.5; cm
